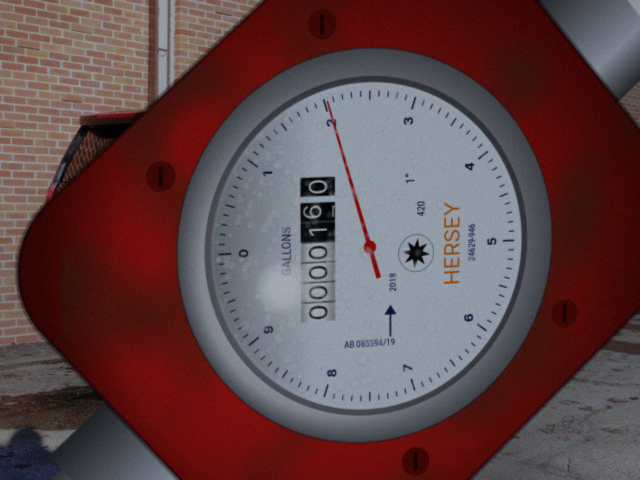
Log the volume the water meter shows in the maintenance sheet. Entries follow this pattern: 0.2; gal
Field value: 162.0; gal
